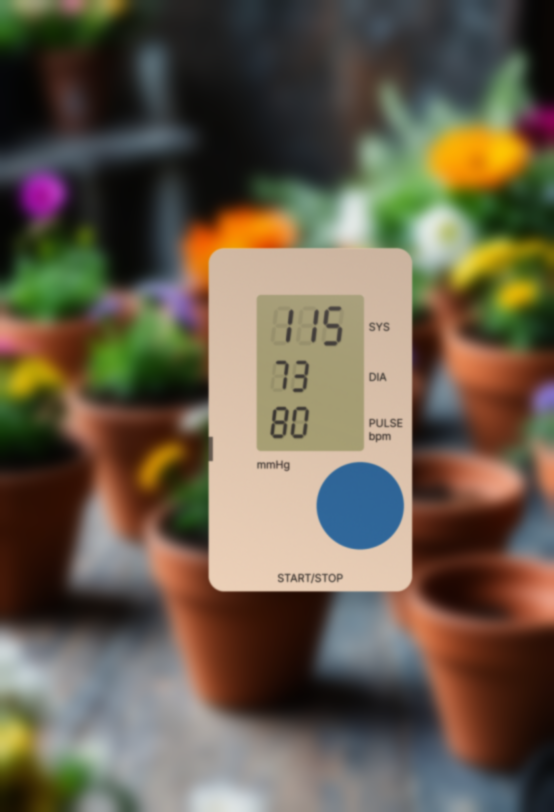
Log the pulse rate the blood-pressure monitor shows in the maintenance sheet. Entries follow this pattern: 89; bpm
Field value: 80; bpm
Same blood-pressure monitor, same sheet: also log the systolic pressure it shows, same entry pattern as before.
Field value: 115; mmHg
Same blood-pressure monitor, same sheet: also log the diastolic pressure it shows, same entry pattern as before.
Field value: 73; mmHg
